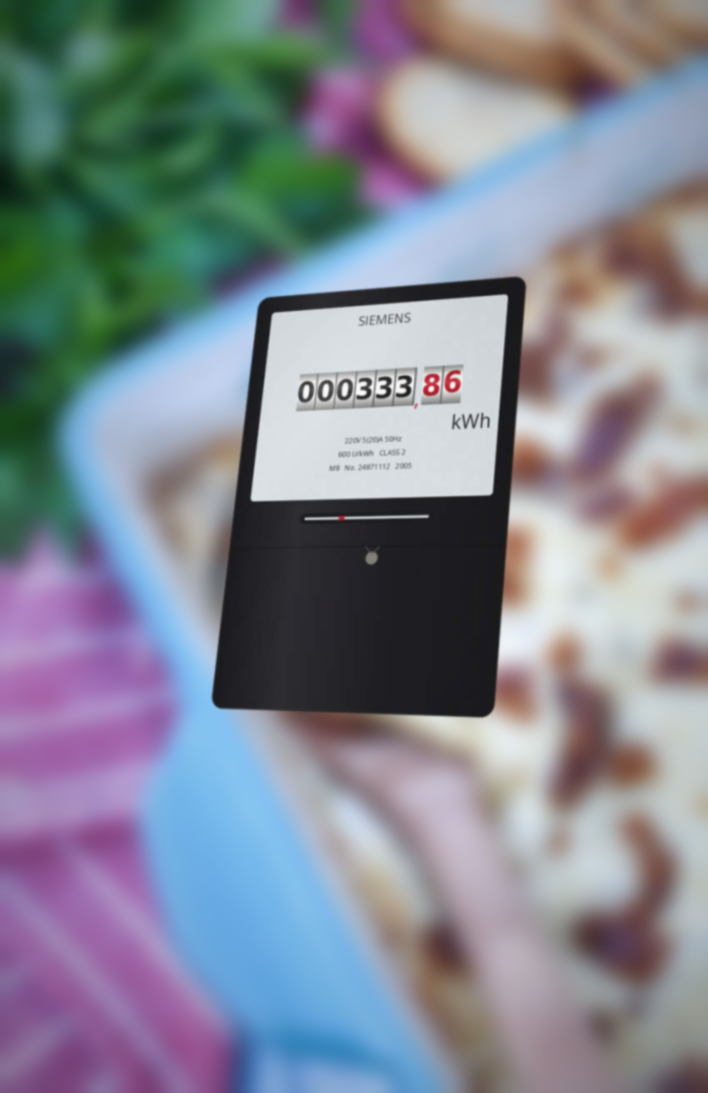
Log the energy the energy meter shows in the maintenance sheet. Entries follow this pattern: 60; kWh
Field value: 333.86; kWh
